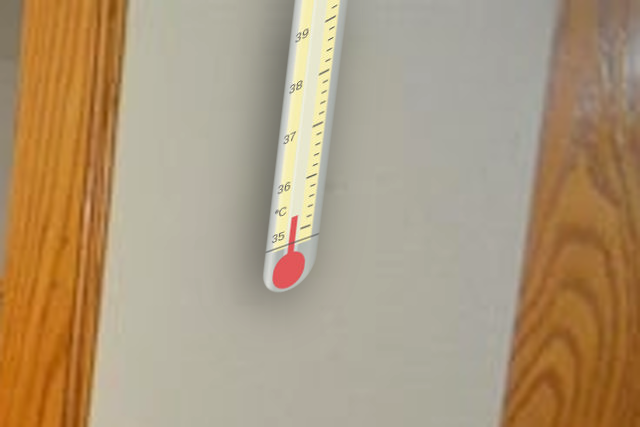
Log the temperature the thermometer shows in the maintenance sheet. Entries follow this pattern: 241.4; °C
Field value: 35.3; °C
